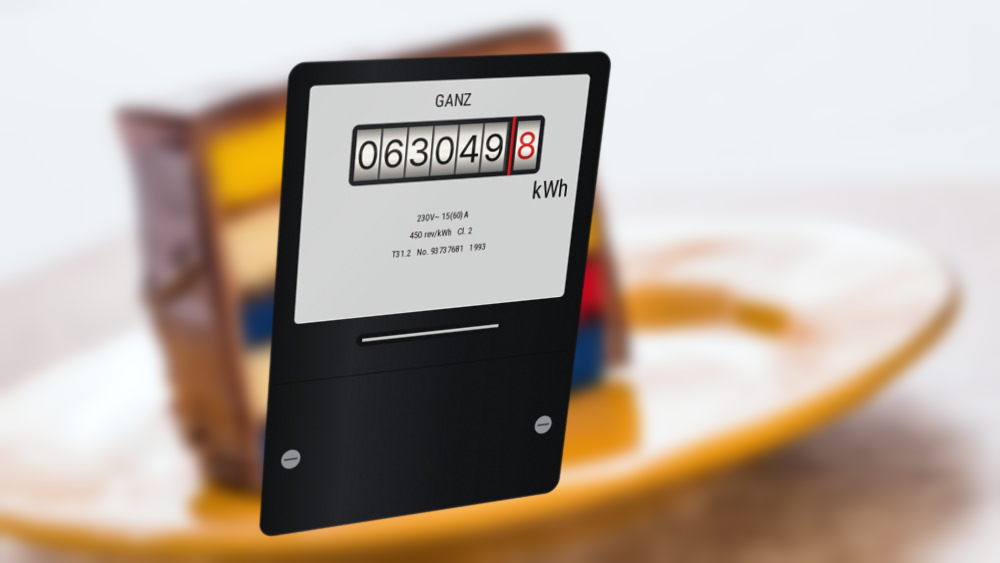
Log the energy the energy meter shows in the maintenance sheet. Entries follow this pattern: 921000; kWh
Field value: 63049.8; kWh
